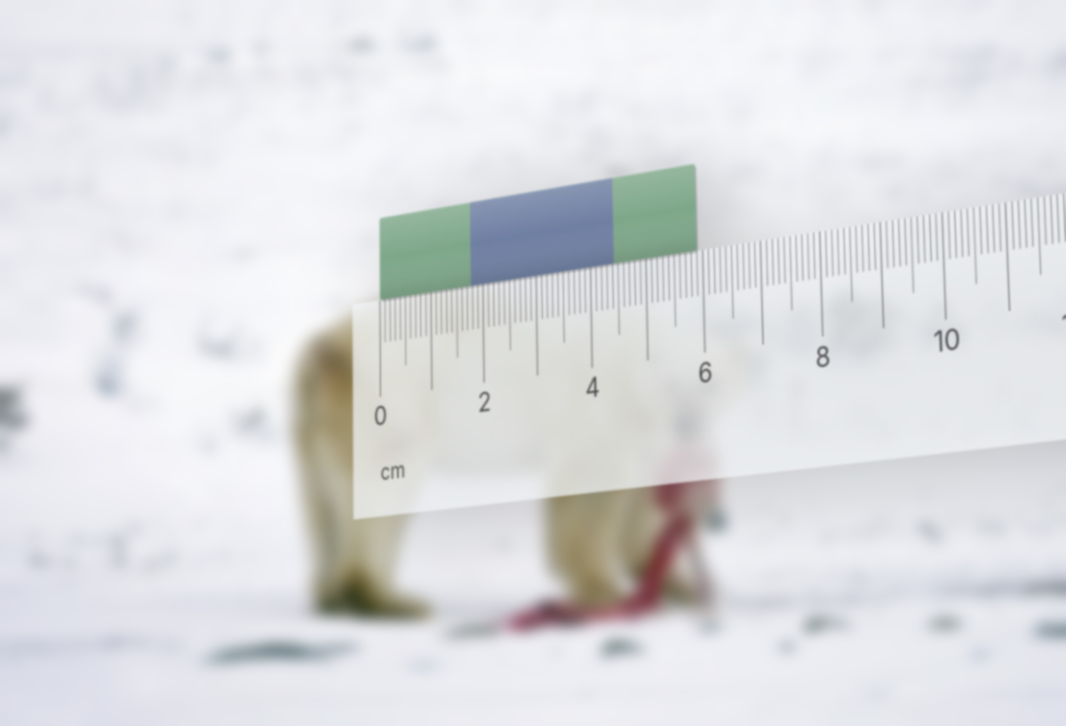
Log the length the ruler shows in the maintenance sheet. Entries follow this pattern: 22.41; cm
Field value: 5.9; cm
